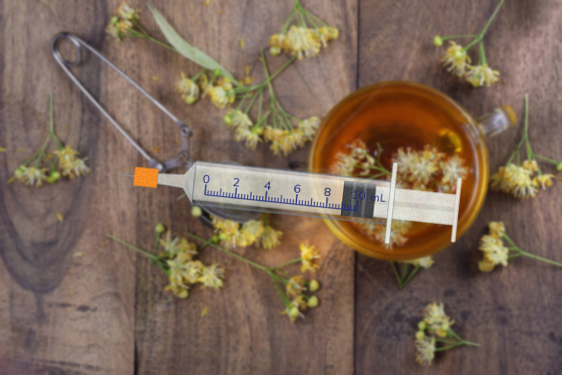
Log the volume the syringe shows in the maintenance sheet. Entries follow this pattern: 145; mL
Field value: 9; mL
